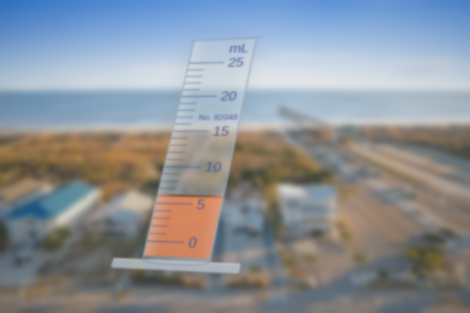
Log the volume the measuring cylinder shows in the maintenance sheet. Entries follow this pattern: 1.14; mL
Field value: 6; mL
